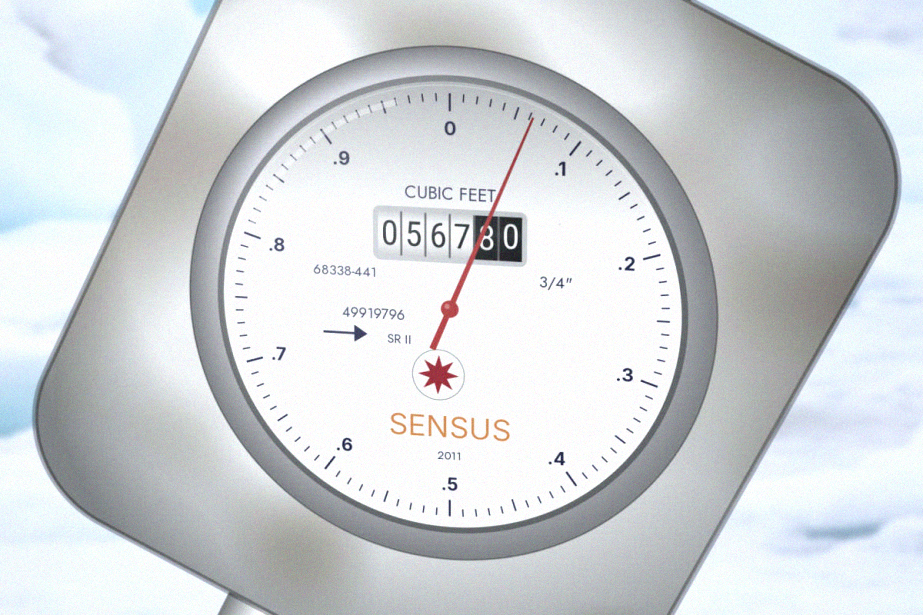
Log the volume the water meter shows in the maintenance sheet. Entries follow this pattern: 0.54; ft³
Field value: 56780.06; ft³
